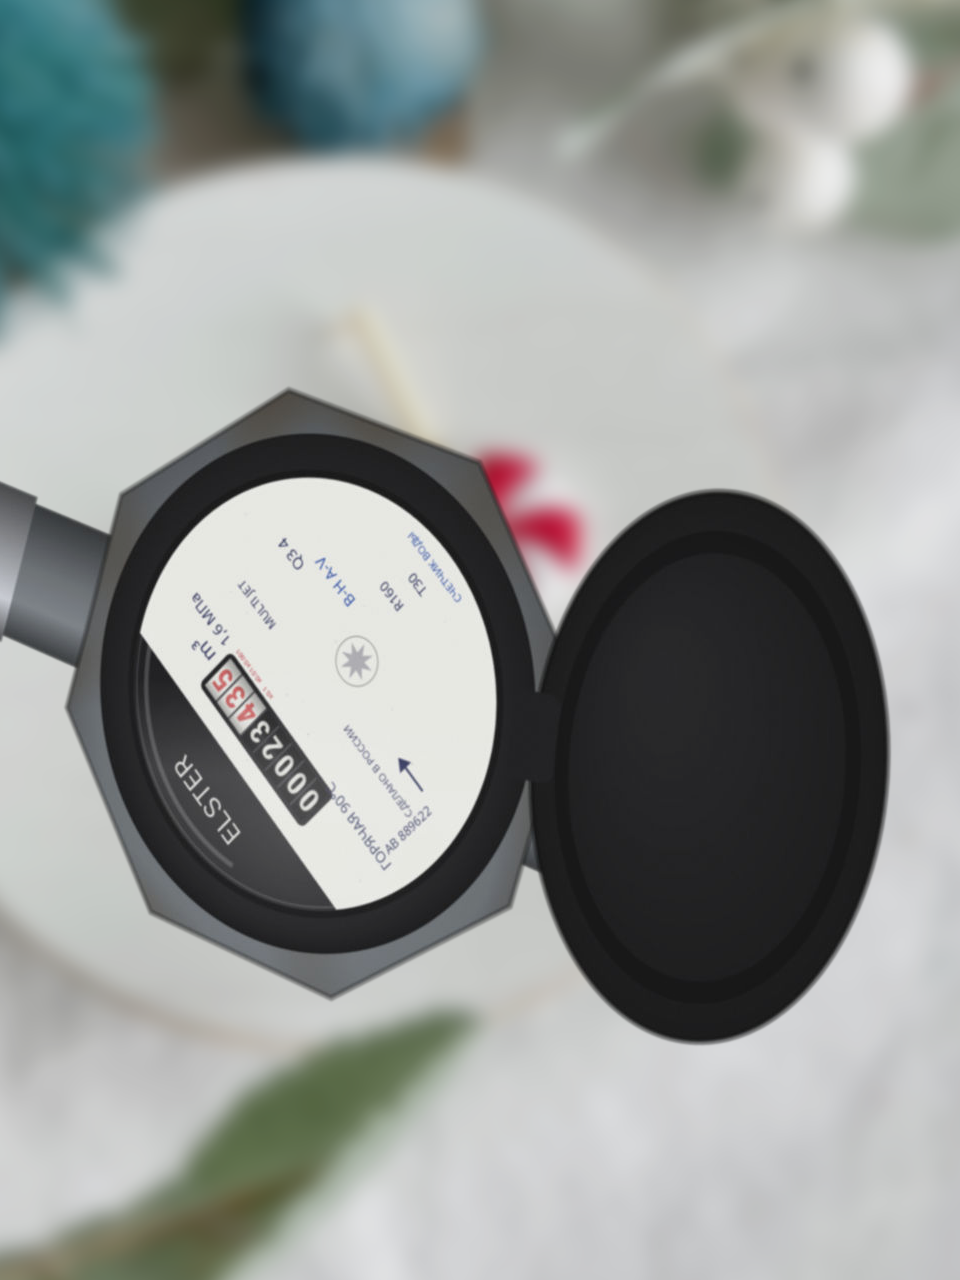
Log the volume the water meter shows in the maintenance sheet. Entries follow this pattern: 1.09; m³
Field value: 23.435; m³
